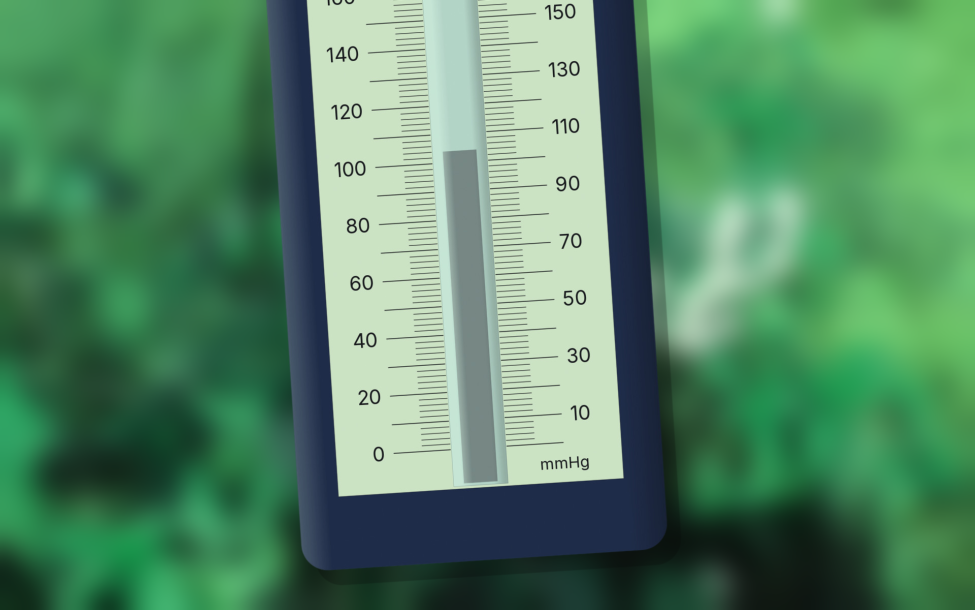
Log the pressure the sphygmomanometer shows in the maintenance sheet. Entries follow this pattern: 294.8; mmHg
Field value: 104; mmHg
